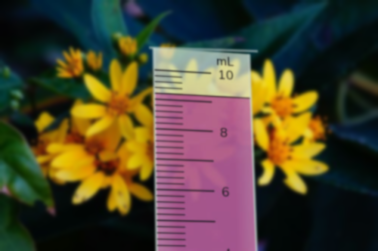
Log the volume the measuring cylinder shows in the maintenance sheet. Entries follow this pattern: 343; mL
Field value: 9.2; mL
